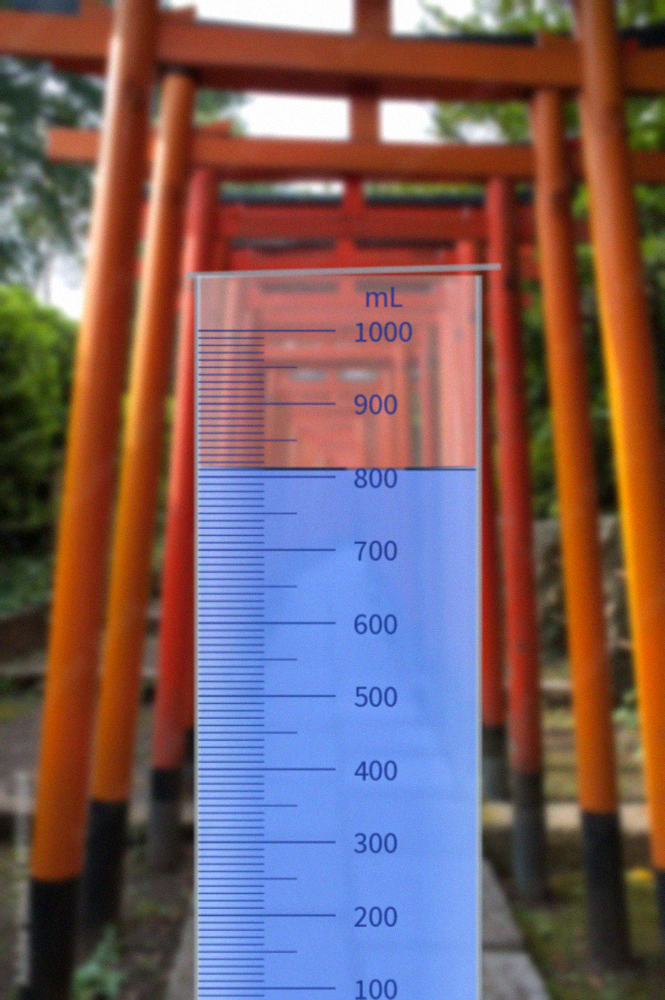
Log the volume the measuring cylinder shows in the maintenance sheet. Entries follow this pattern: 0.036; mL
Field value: 810; mL
